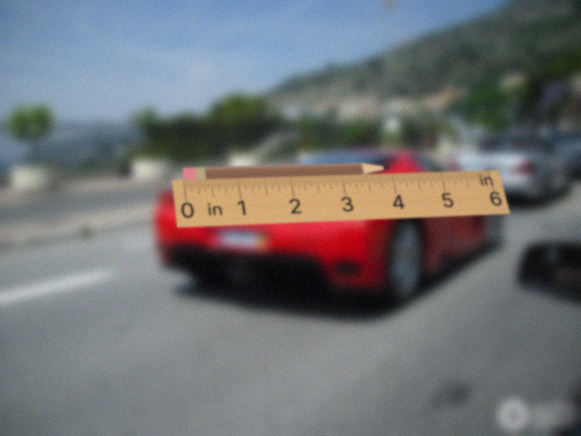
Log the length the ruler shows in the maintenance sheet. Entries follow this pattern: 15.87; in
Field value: 4; in
